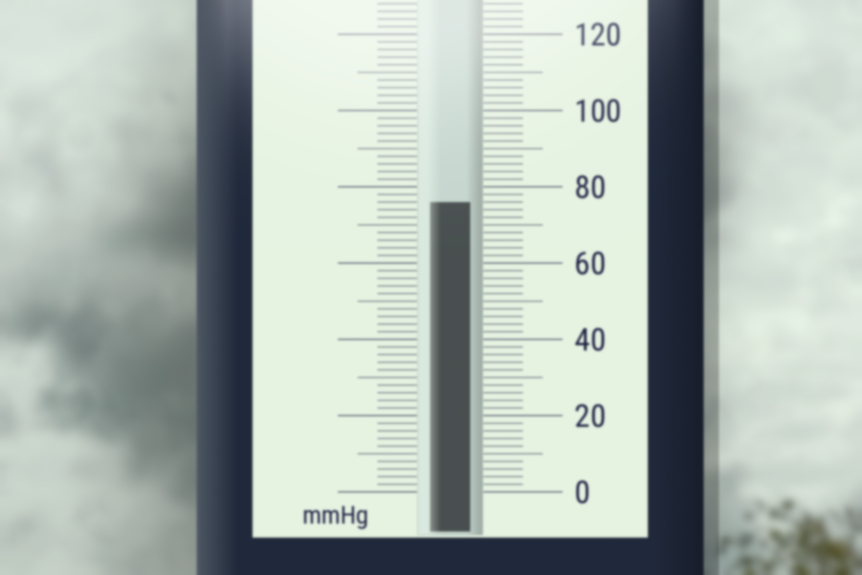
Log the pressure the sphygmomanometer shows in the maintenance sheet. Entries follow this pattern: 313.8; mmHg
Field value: 76; mmHg
